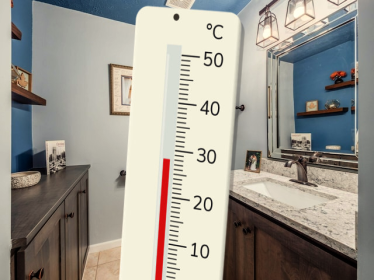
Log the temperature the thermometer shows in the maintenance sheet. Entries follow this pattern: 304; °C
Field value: 28; °C
